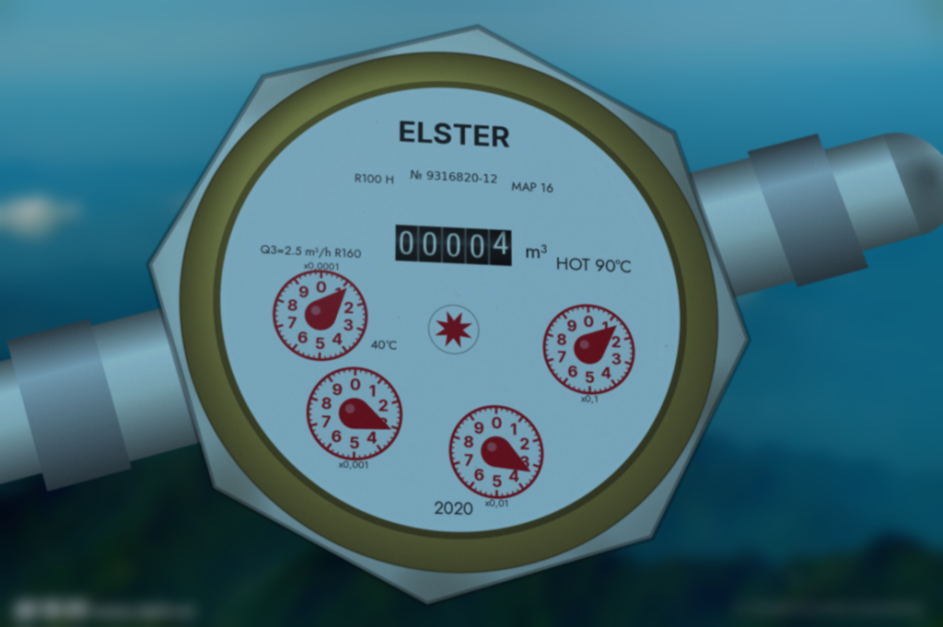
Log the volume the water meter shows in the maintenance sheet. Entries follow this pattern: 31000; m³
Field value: 4.1331; m³
